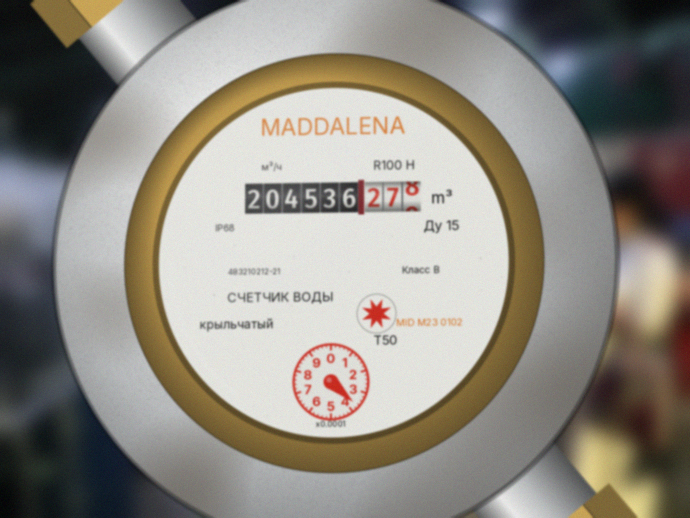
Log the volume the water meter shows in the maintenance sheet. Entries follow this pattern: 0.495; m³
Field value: 204536.2783; m³
